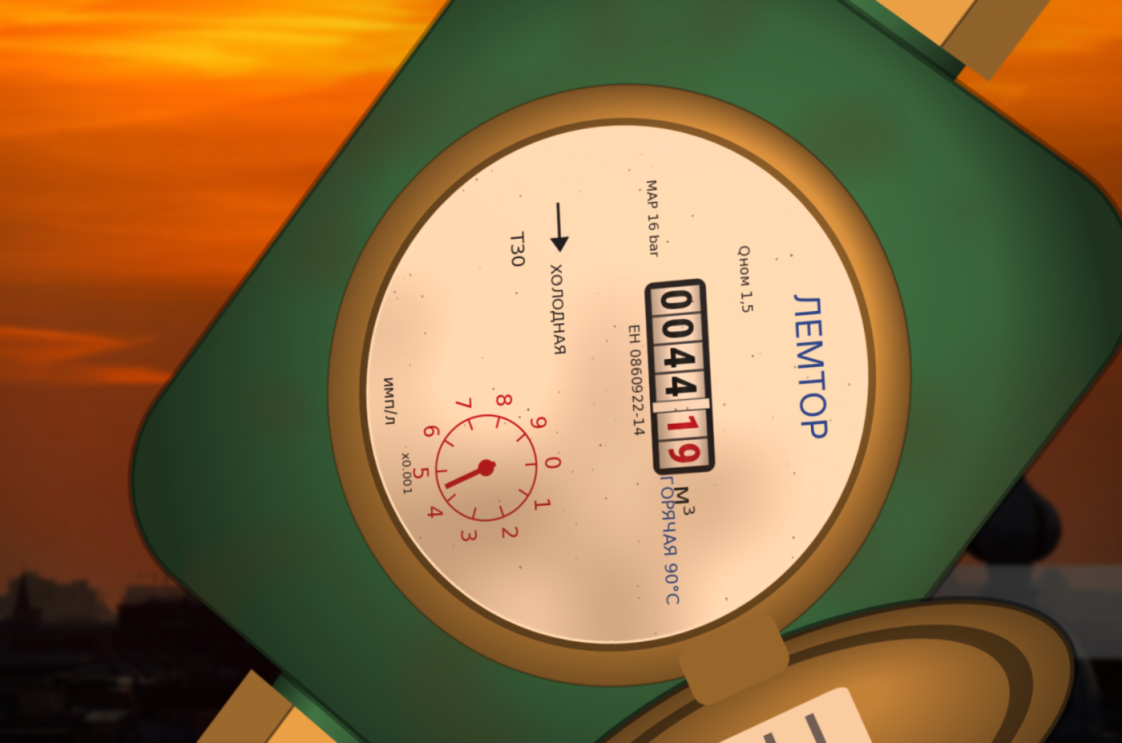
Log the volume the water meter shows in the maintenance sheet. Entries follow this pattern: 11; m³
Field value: 44.194; m³
